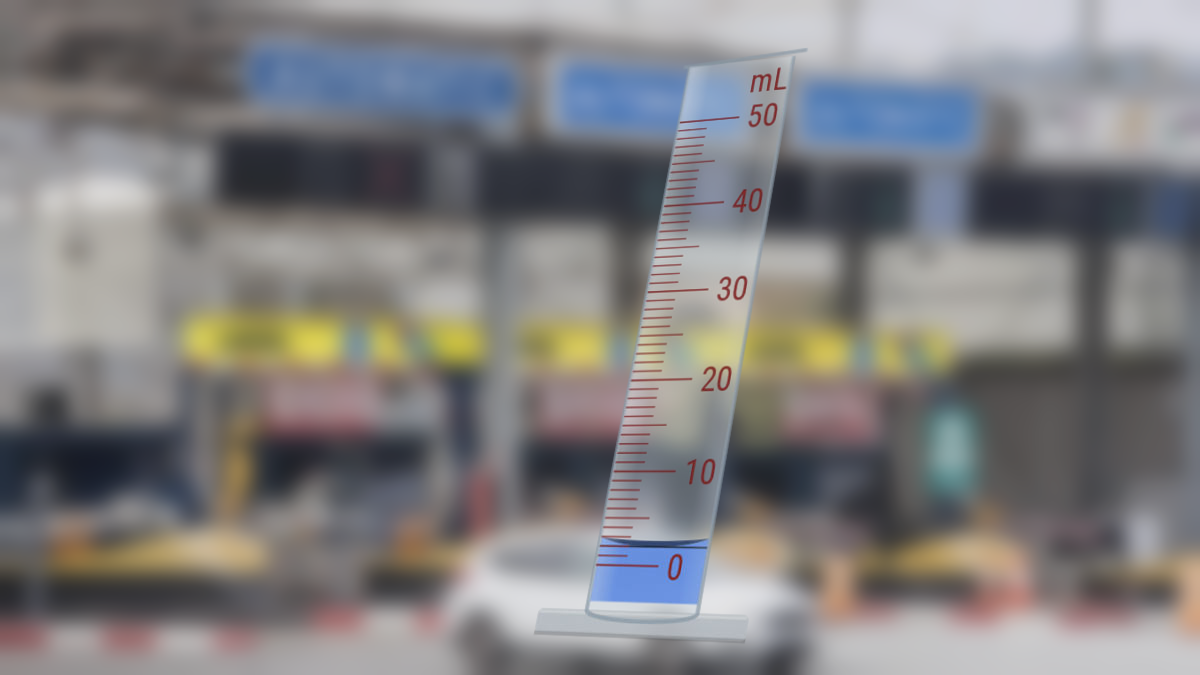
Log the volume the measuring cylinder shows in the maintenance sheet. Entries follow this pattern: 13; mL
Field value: 2; mL
